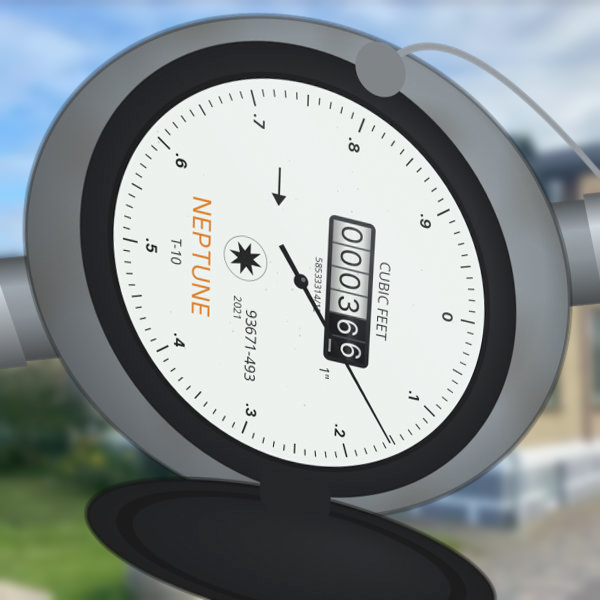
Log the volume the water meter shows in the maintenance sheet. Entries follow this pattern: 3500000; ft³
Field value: 366.15; ft³
